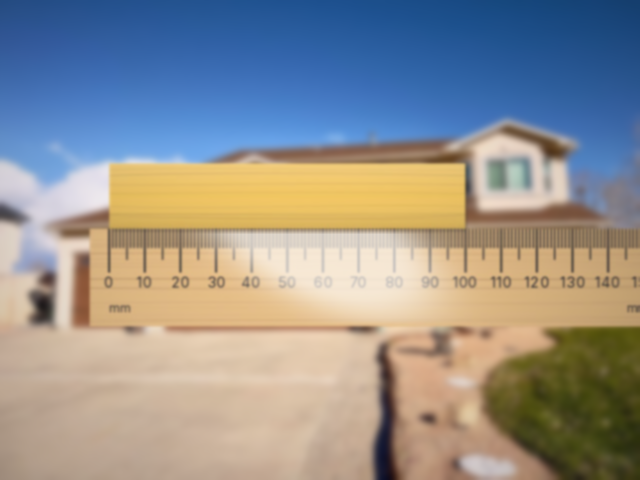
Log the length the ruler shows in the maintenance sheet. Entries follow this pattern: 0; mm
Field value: 100; mm
